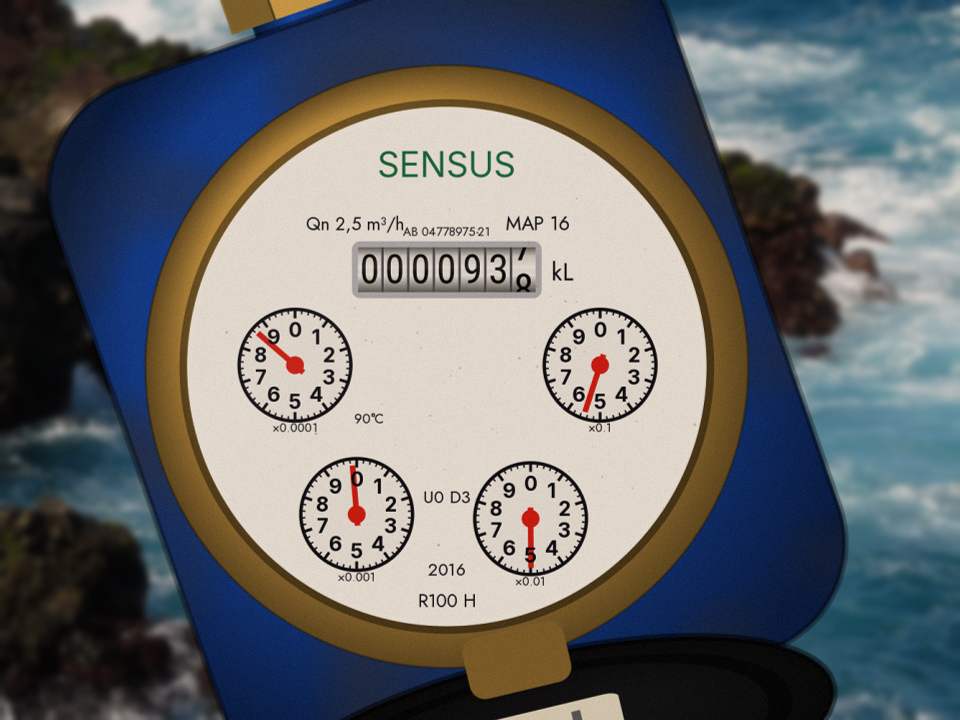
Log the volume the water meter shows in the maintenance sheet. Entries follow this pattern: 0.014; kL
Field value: 937.5498; kL
